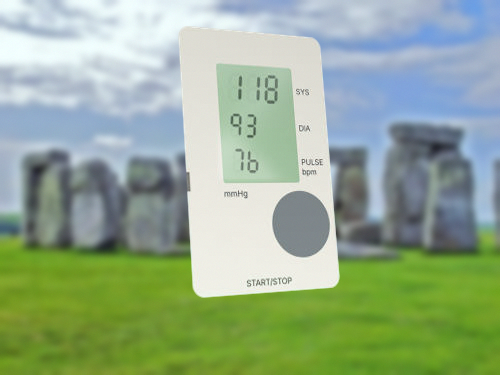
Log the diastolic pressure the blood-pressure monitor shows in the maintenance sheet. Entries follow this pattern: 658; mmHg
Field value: 93; mmHg
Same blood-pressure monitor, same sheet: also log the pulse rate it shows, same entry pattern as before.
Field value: 76; bpm
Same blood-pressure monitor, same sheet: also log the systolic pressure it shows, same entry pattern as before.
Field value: 118; mmHg
